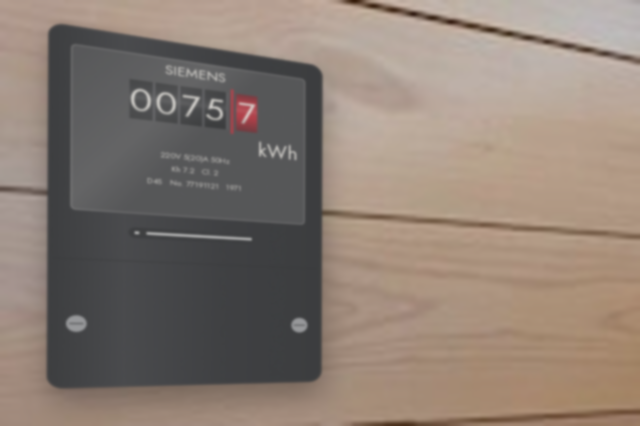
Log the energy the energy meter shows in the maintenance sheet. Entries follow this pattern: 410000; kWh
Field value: 75.7; kWh
